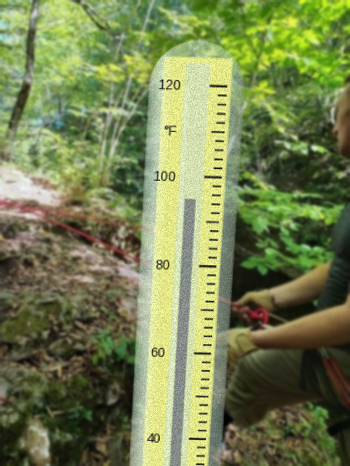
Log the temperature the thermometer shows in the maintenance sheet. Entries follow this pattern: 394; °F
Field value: 95; °F
